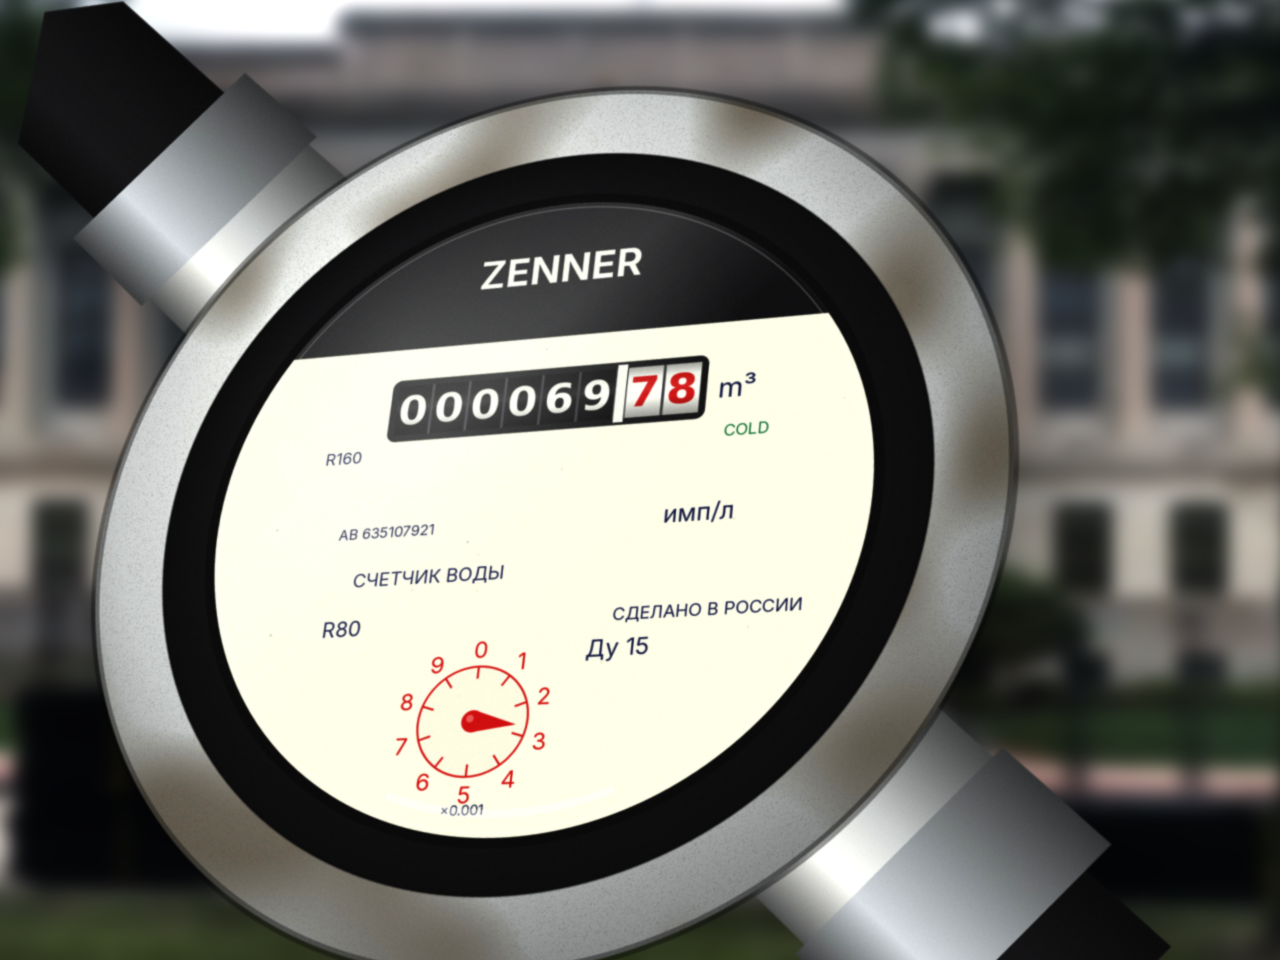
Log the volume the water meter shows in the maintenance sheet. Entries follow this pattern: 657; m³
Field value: 69.782; m³
